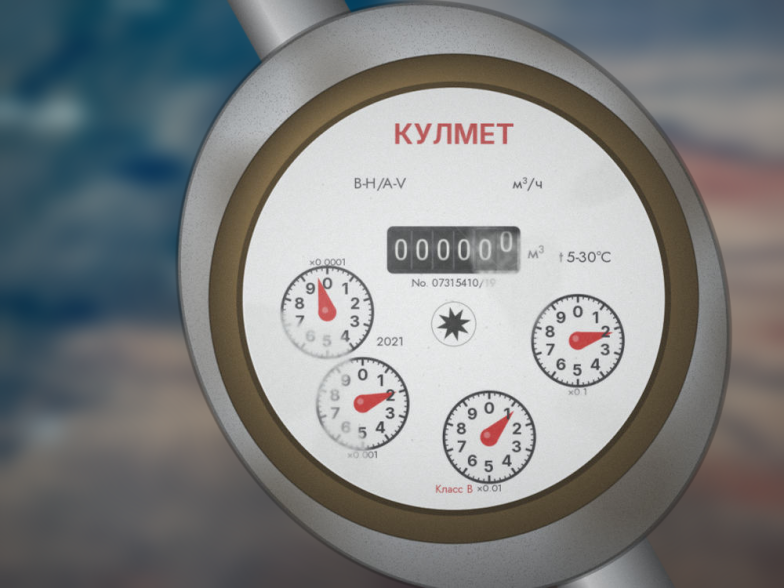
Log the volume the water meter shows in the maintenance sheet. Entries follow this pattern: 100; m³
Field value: 0.2119; m³
